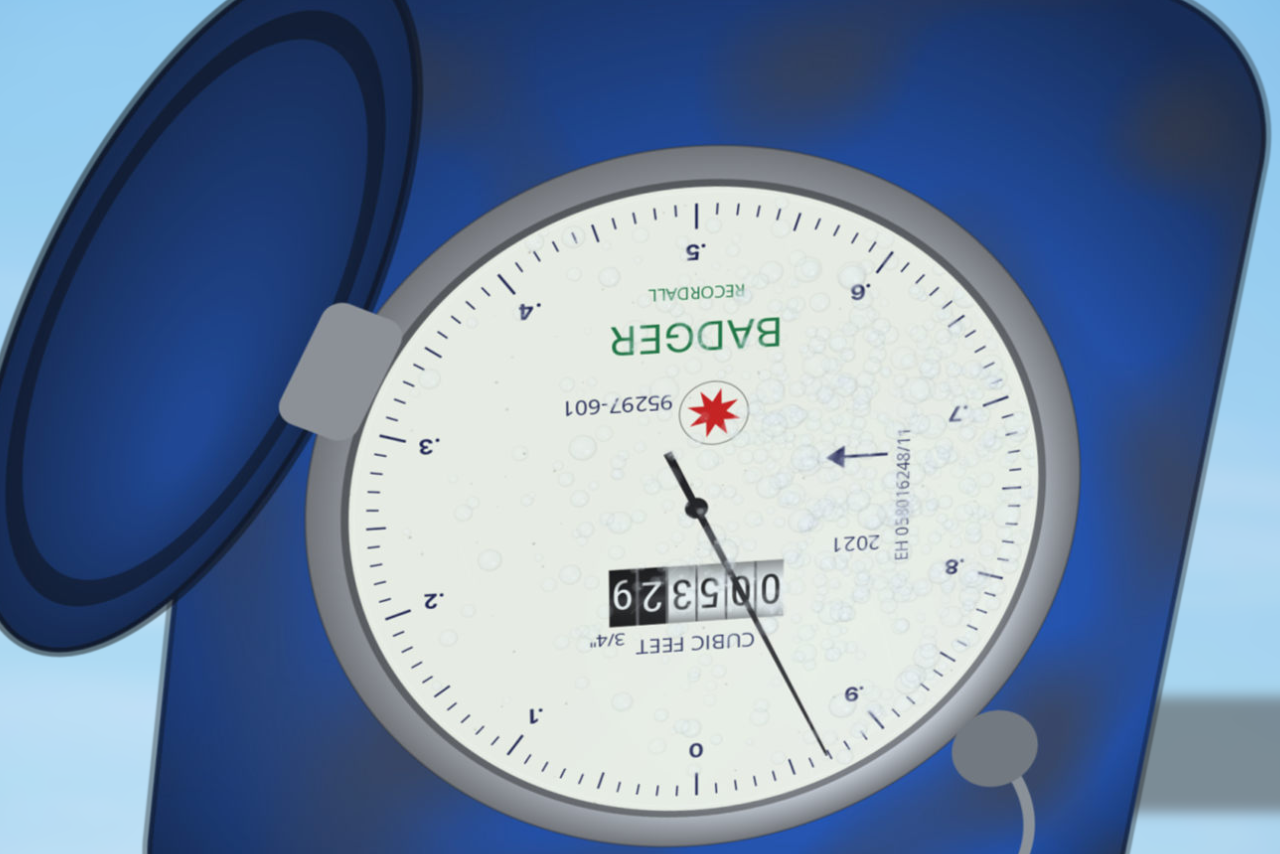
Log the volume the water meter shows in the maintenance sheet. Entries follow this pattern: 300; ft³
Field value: 5328.93; ft³
